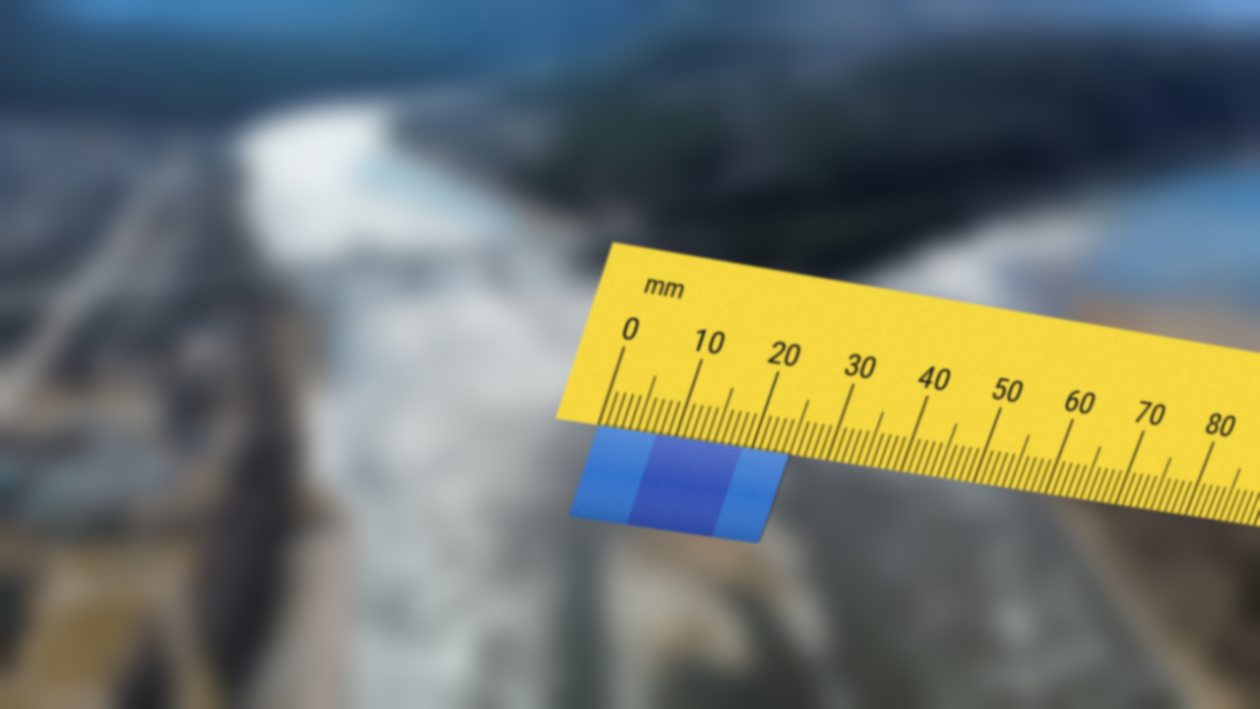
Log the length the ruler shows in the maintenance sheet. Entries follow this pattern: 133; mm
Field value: 25; mm
